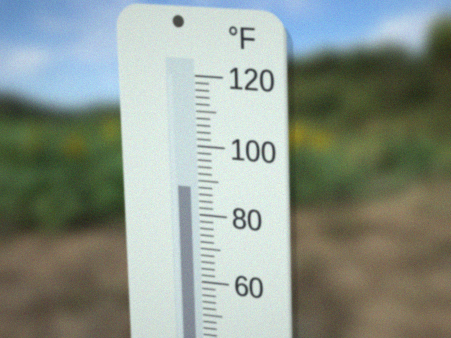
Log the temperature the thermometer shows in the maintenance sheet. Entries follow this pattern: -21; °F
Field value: 88; °F
